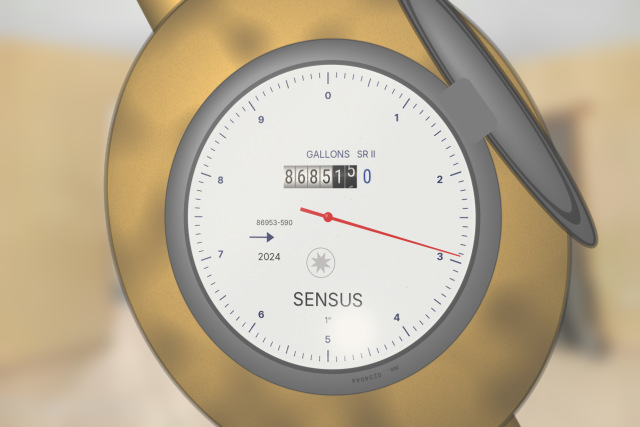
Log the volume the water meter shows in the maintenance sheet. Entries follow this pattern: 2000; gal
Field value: 8685152.9; gal
